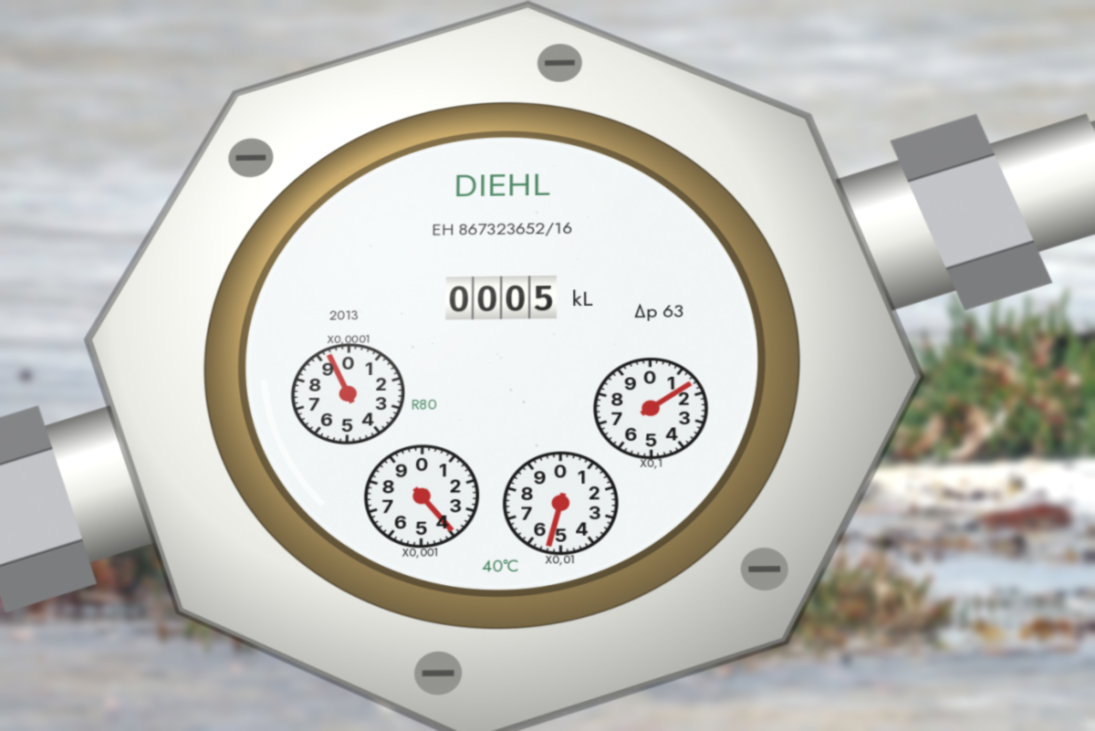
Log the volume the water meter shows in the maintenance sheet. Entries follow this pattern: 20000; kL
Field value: 5.1539; kL
